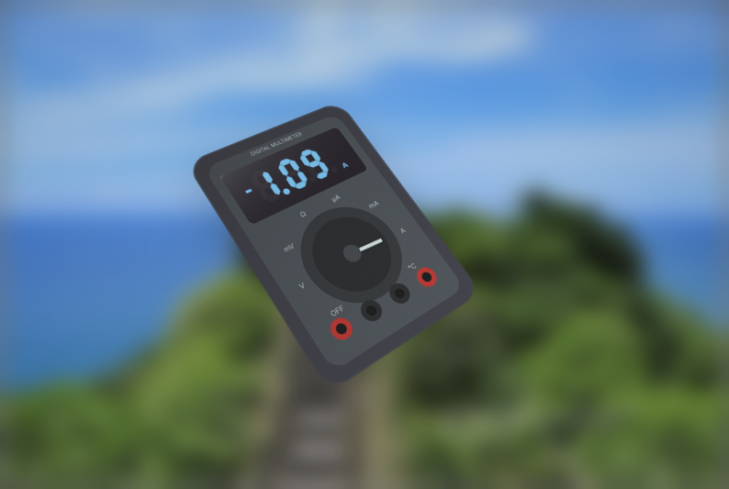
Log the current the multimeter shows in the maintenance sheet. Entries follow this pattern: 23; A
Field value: -1.09; A
